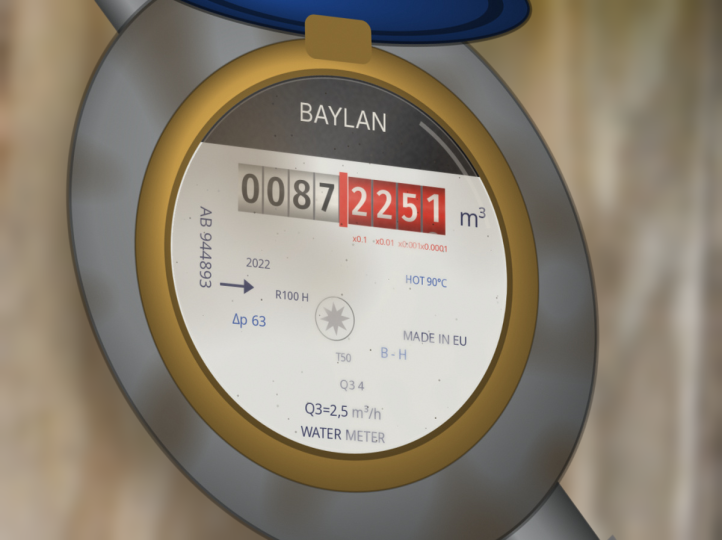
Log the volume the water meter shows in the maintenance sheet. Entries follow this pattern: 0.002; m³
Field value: 87.2251; m³
